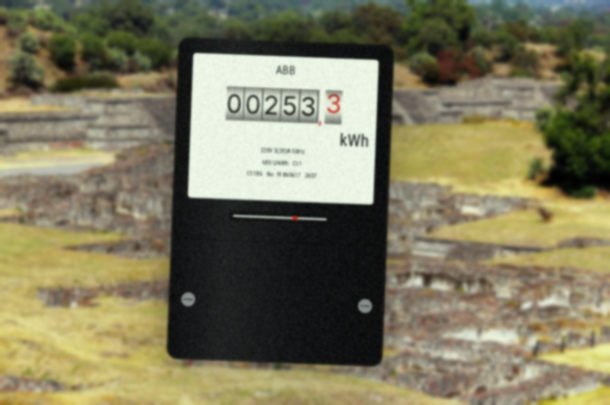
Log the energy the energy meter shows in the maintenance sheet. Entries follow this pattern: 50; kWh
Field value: 253.3; kWh
